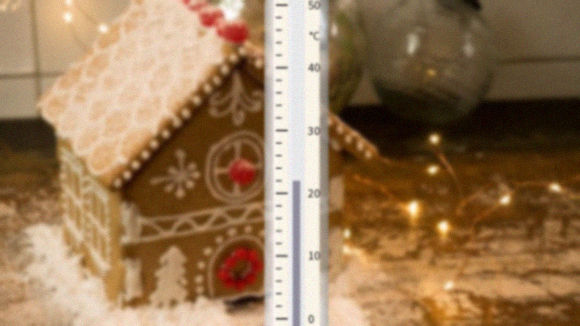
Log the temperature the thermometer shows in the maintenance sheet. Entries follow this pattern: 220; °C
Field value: 22; °C
